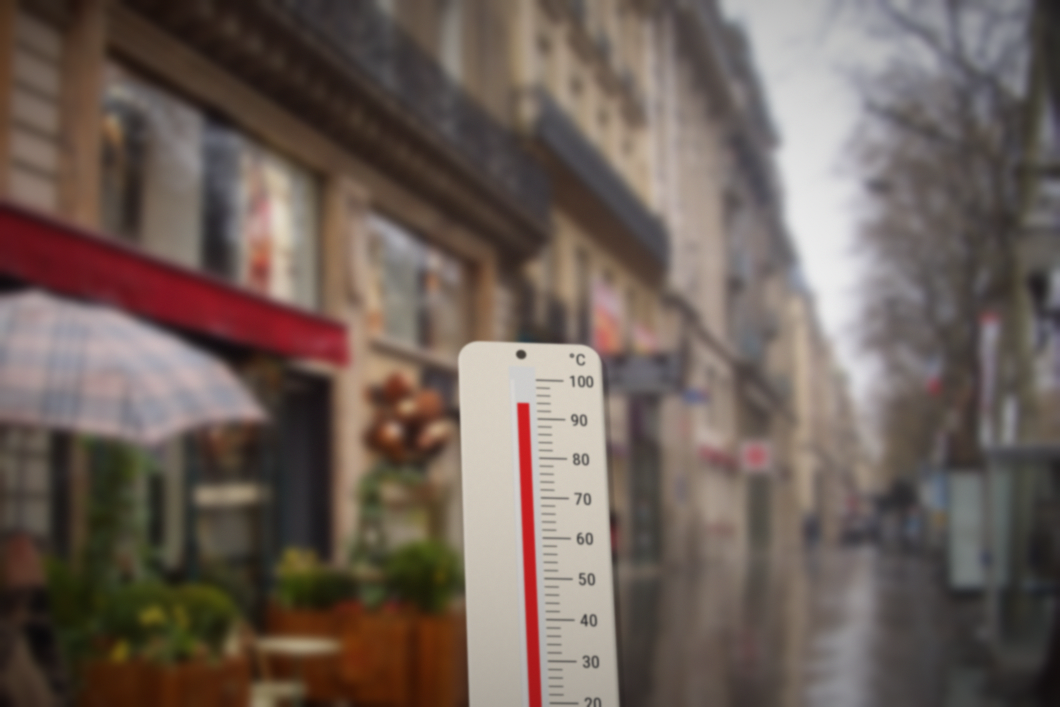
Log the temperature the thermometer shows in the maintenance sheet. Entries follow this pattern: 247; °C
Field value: 94; °C
